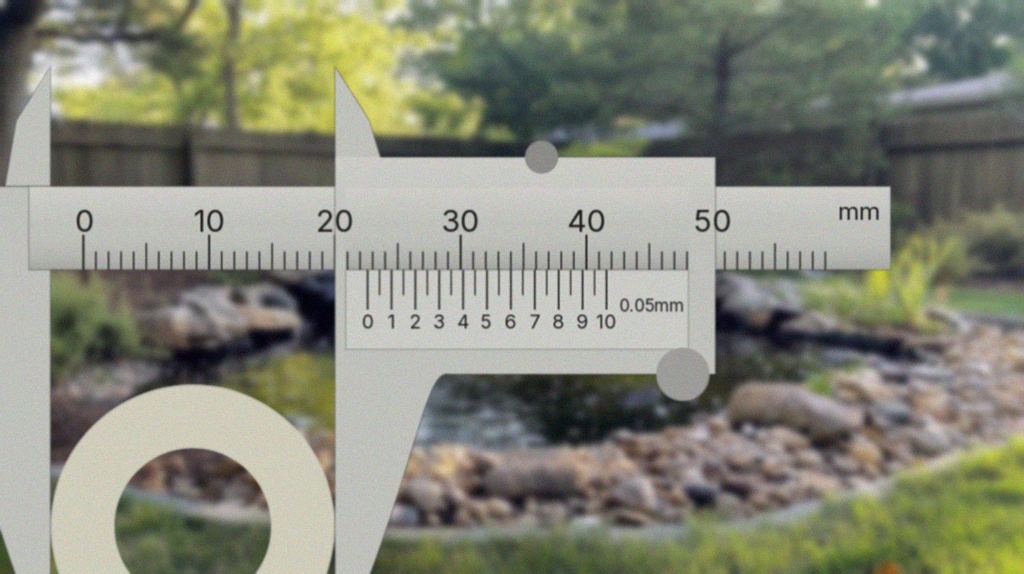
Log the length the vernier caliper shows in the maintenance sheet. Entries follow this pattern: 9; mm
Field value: 22.6; mm
